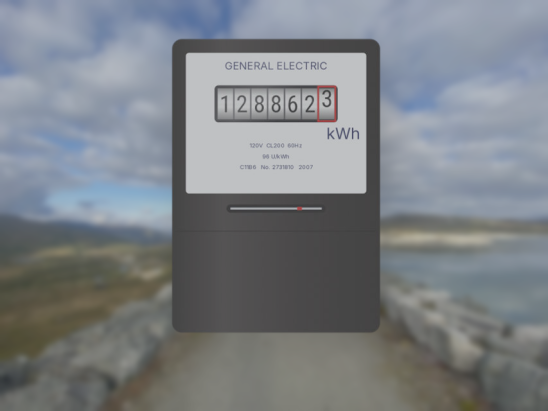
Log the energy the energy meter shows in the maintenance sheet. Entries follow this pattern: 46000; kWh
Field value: 128862.3; kWh
